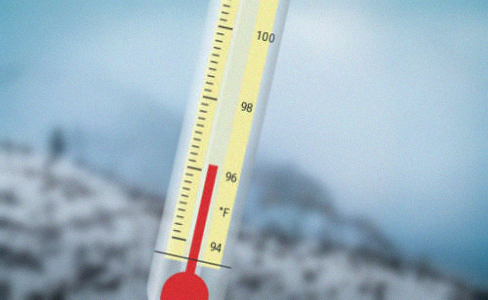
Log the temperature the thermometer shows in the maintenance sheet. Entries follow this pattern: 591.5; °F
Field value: 96.2; °F
